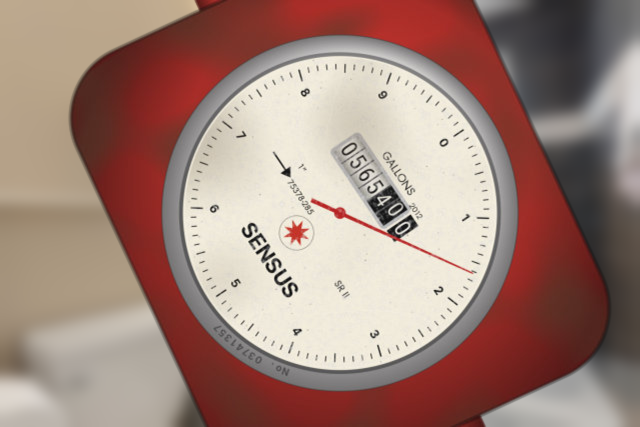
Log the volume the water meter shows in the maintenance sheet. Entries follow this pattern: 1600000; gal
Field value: 565401.6; gal
